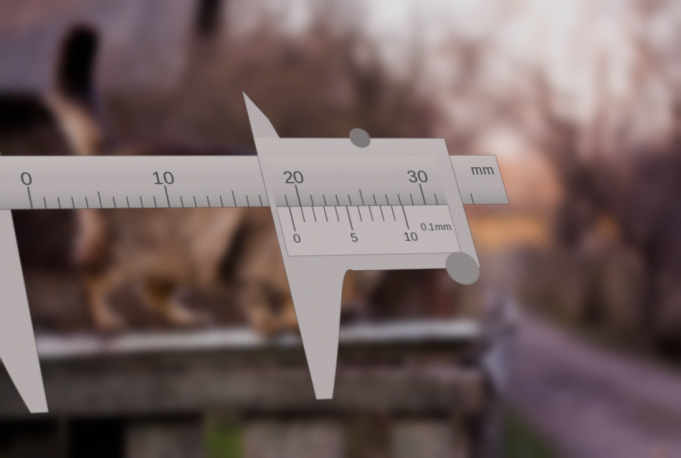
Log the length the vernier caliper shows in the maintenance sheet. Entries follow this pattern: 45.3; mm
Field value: 19.1; mm
